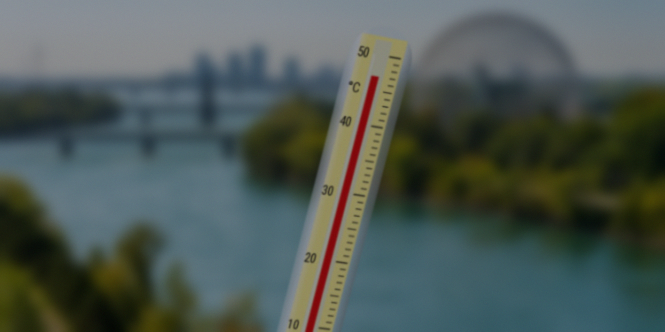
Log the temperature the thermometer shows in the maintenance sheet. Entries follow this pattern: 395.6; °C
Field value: 47; °C
